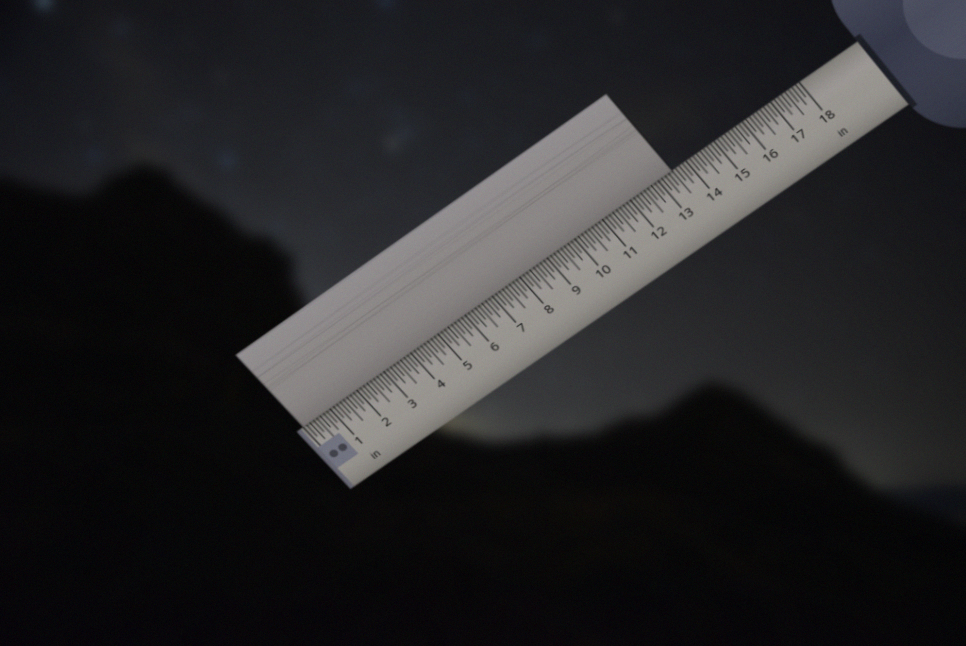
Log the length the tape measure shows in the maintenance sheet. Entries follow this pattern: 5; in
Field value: 13.5; in
